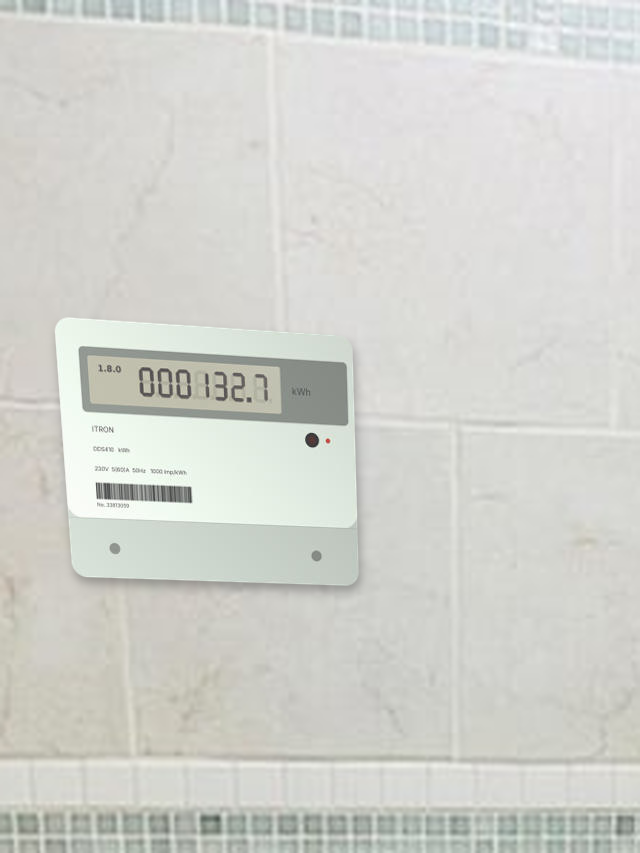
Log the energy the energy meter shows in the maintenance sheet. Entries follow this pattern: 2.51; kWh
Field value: 132.7; kWh
